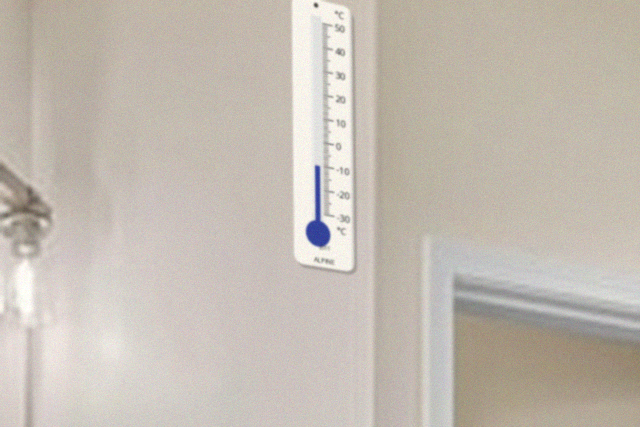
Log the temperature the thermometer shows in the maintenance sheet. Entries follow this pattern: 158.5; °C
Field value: -10; °C
